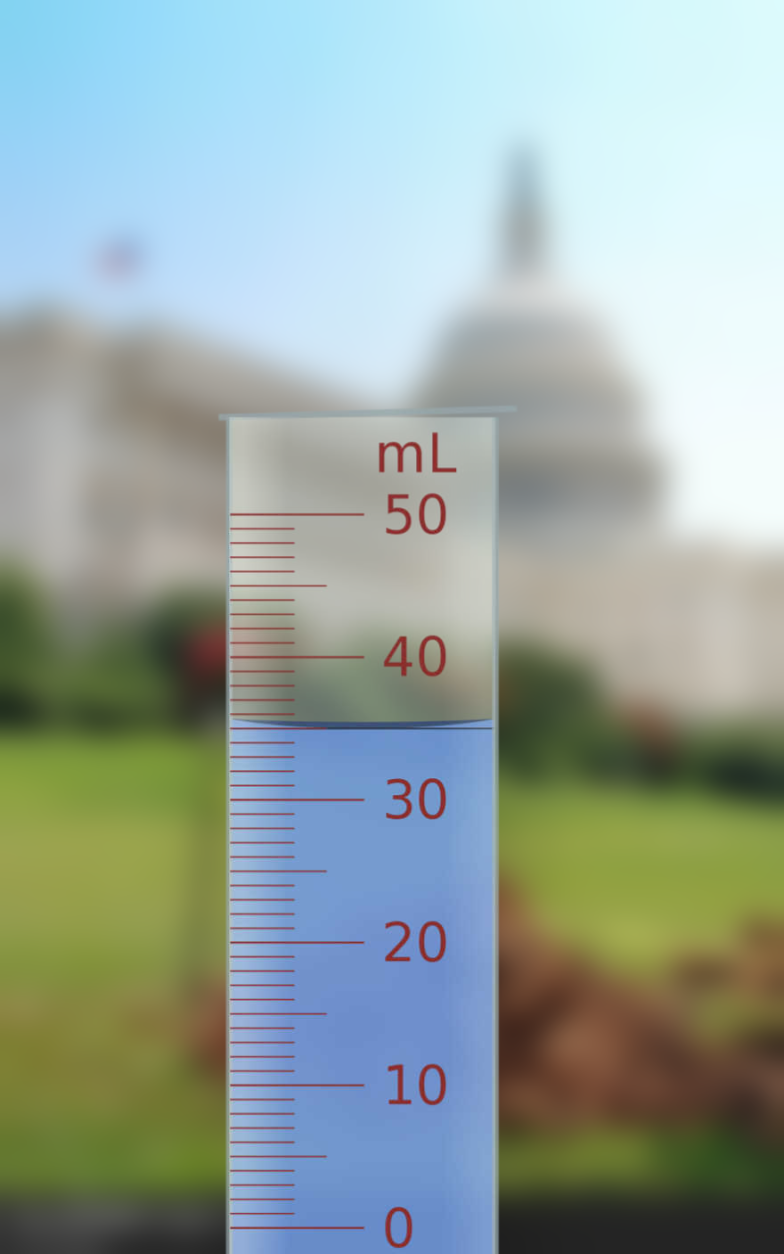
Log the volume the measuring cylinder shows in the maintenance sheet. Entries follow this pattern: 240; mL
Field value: 35; mL
